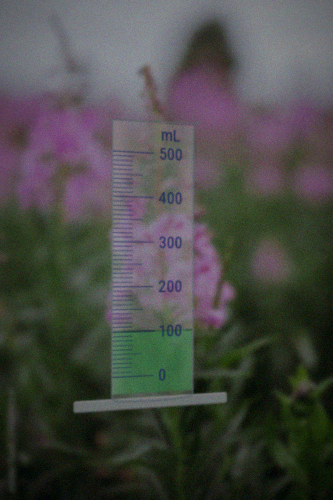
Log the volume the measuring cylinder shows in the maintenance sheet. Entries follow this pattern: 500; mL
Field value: 100; mL
